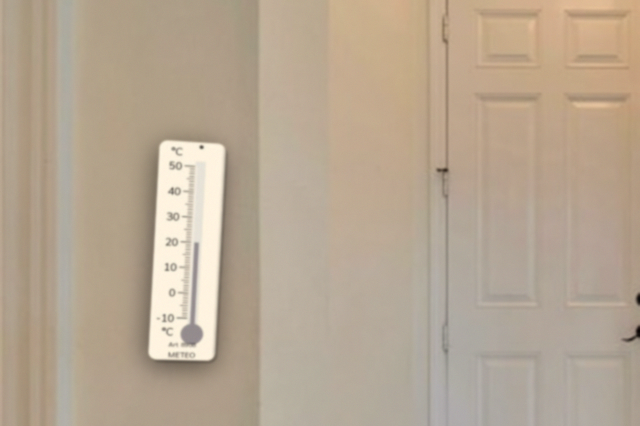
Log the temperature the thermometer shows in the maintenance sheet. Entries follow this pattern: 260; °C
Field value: 20; °C
